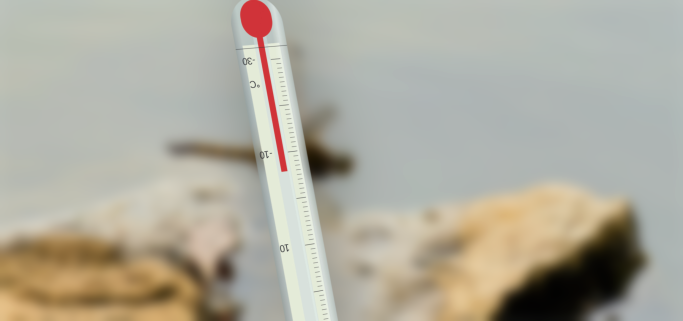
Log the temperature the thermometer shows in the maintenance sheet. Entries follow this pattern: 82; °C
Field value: -6; °C
